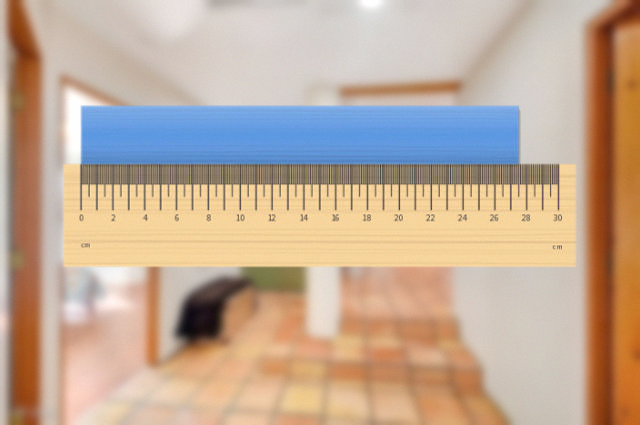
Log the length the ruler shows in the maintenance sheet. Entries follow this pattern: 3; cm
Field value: 27.5; cm
